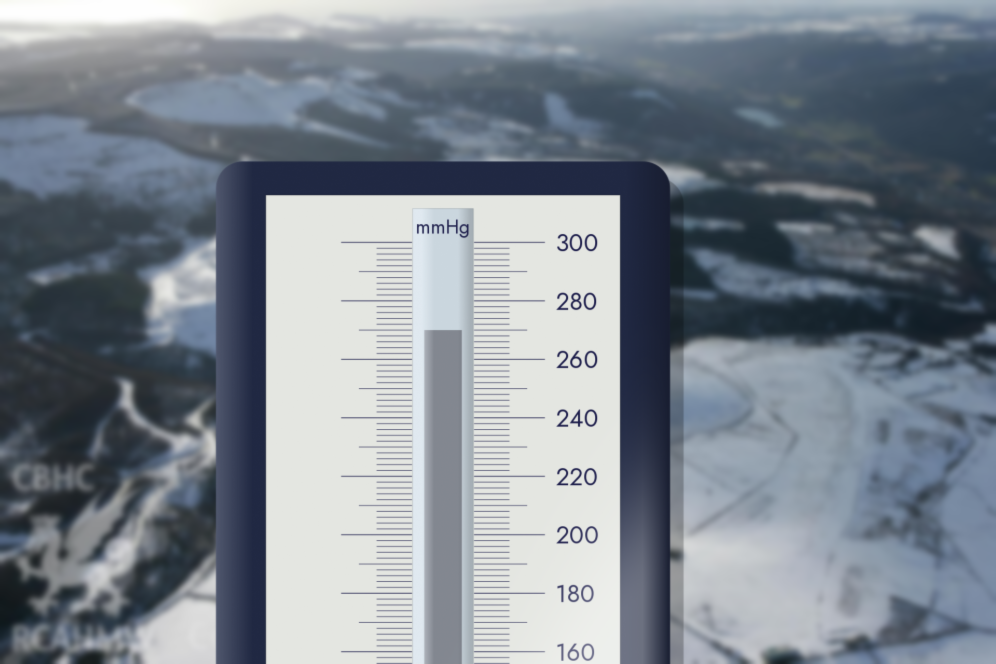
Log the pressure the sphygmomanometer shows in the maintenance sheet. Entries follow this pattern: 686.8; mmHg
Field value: 270; mmHg
